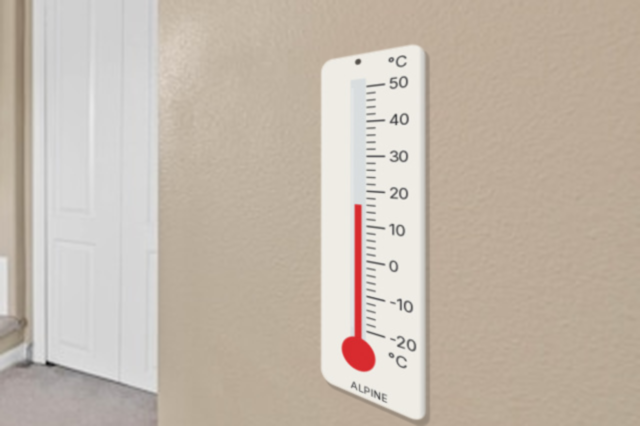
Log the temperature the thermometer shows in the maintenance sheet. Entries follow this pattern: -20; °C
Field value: 16; °C
